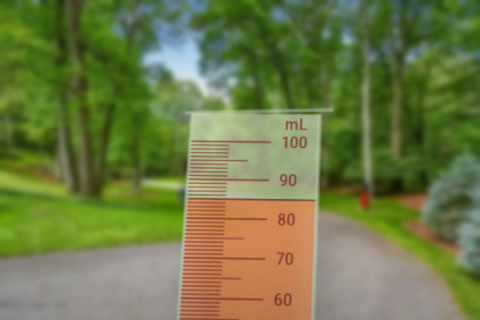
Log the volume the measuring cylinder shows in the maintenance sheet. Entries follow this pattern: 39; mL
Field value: 85; mL
